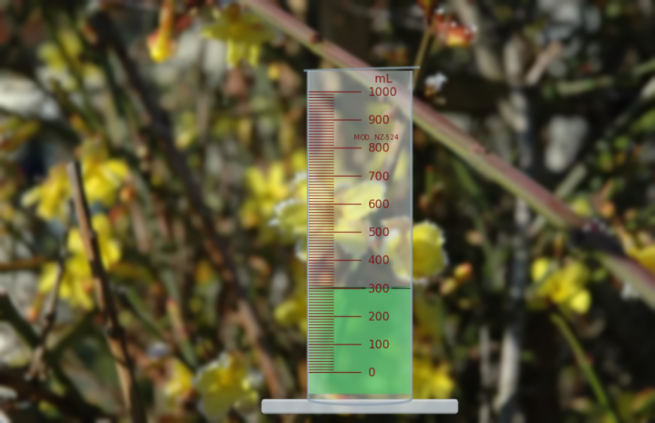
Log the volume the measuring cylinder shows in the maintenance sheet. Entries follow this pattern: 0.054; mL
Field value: 300; mL
